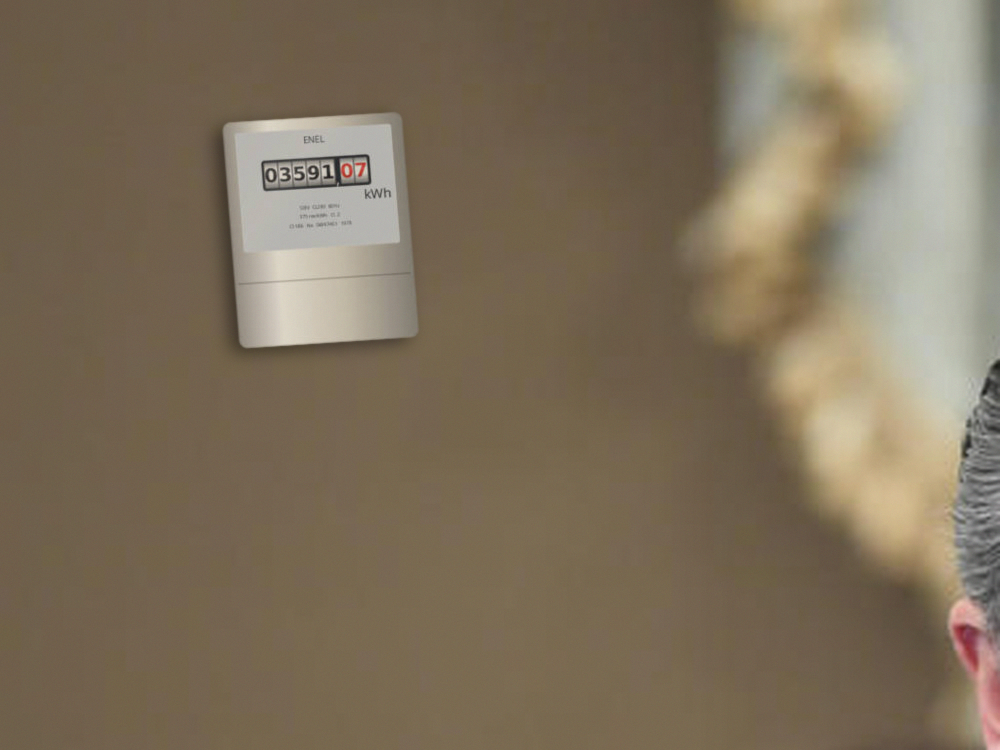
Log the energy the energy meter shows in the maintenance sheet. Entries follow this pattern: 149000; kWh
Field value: 3591.07; kWh
